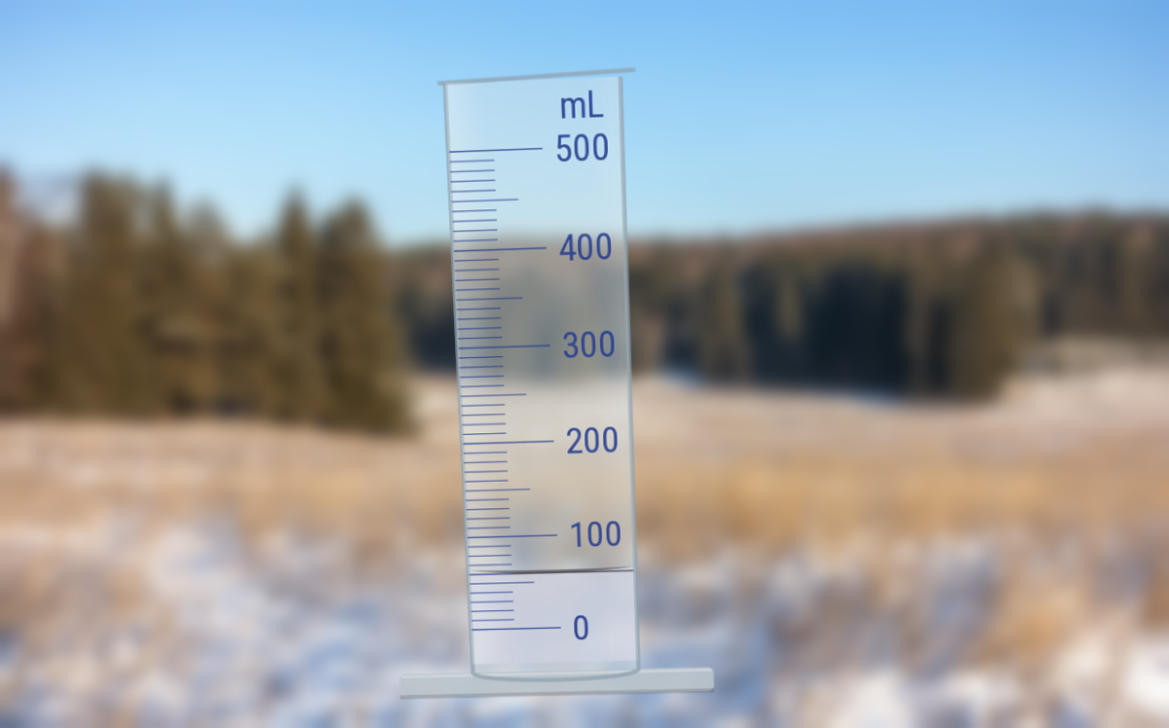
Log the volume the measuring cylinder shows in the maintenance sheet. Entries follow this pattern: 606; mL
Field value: 60; mL
